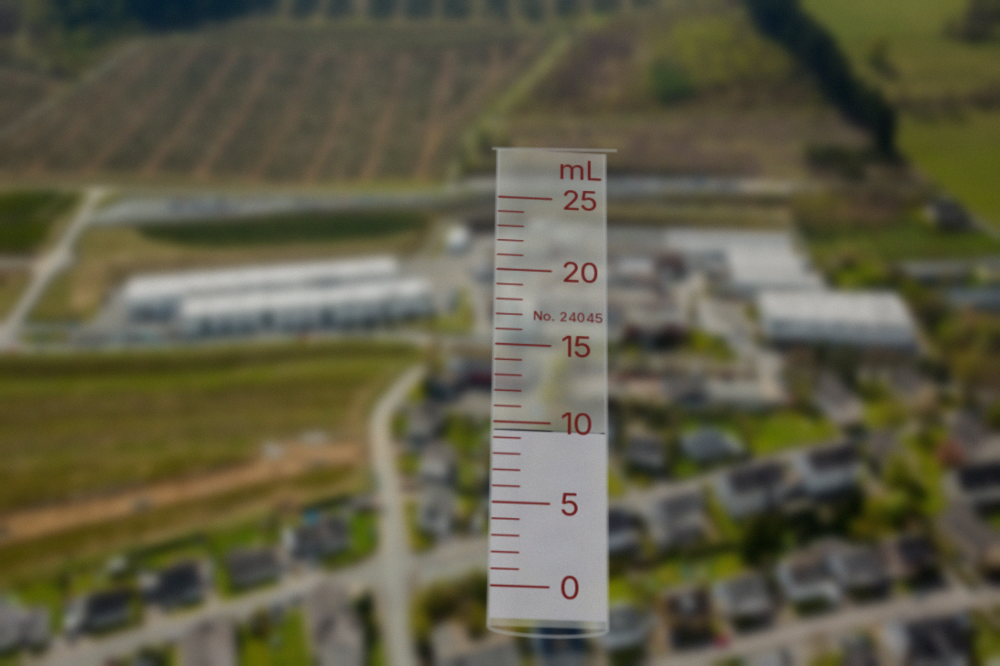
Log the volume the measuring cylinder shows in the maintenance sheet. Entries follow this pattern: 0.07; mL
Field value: 9.5; mL
